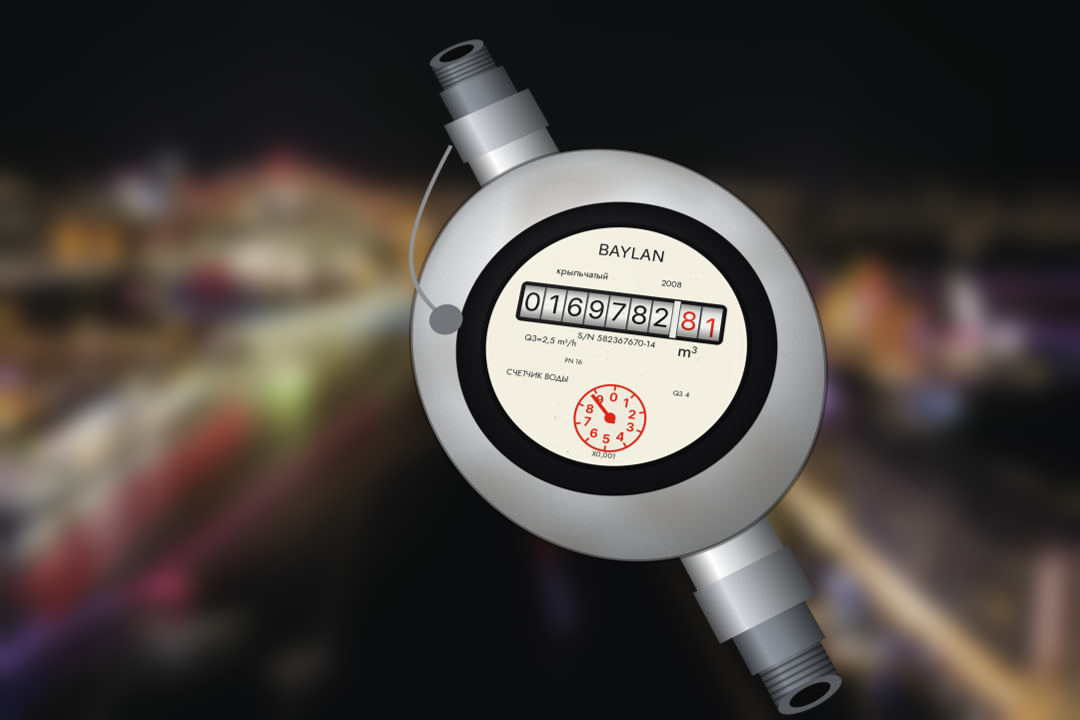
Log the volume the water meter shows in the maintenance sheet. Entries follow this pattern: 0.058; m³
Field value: 169782.808; m³
